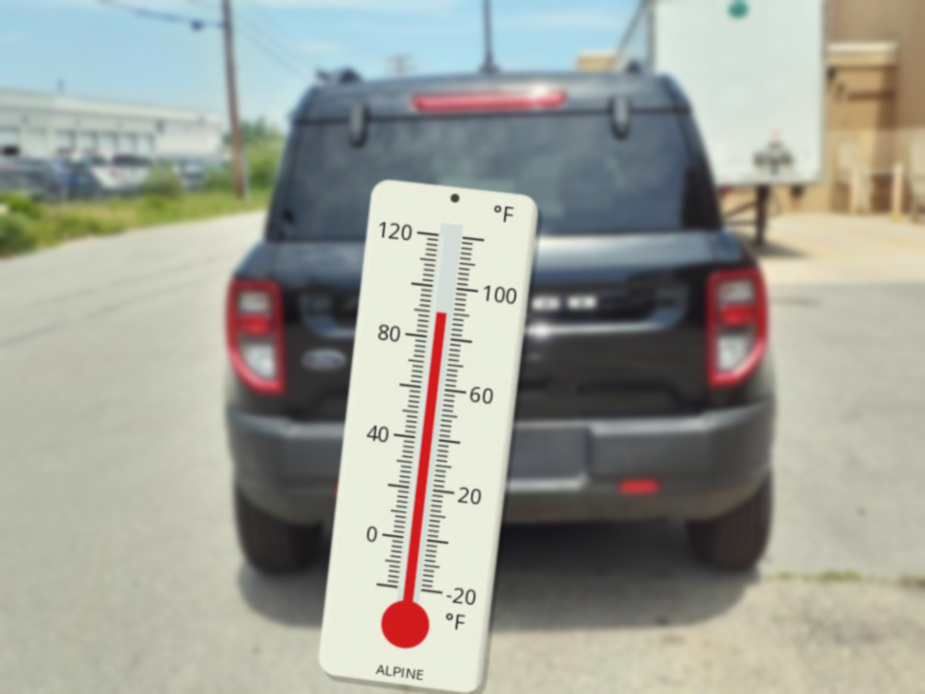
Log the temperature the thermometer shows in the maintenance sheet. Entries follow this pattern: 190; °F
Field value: 90; °F
